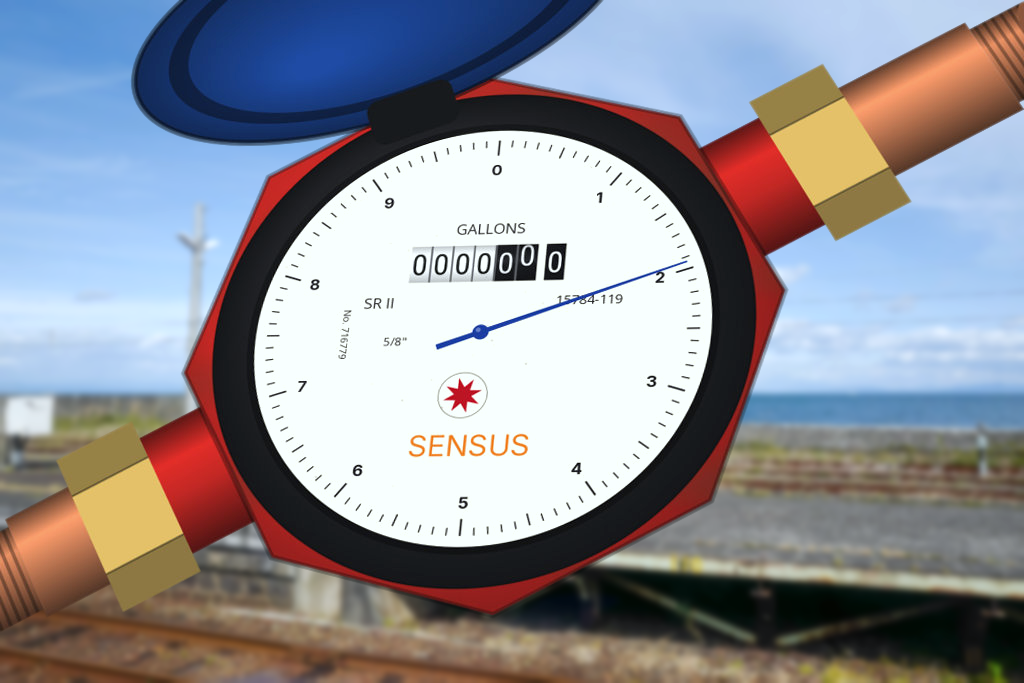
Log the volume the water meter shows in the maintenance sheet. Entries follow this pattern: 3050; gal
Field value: 1.9; gal
